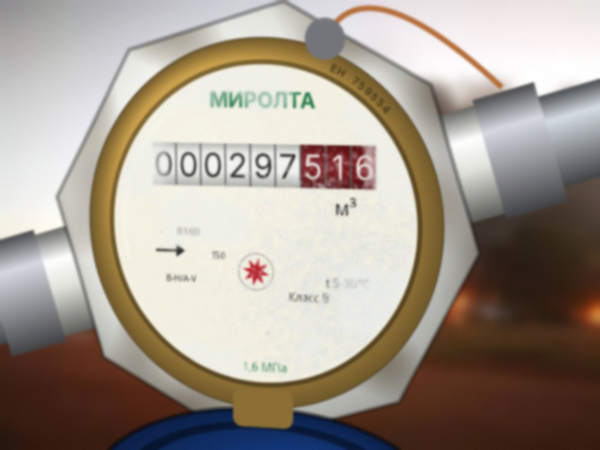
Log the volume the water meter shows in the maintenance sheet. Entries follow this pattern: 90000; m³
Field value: 297.516; m³
